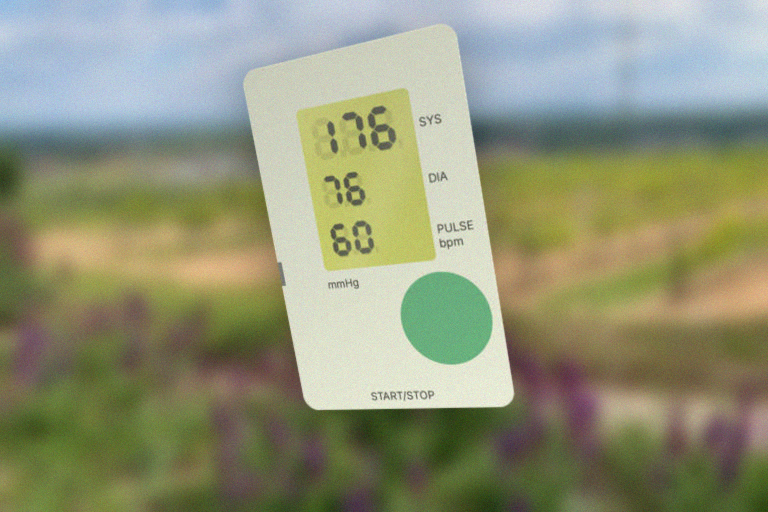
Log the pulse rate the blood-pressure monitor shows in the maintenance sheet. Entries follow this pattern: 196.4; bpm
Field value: 60; bpm
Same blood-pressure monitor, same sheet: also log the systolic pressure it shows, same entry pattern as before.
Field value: 176; mmHg
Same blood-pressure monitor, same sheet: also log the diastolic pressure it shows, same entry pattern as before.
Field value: 76; mmHg
